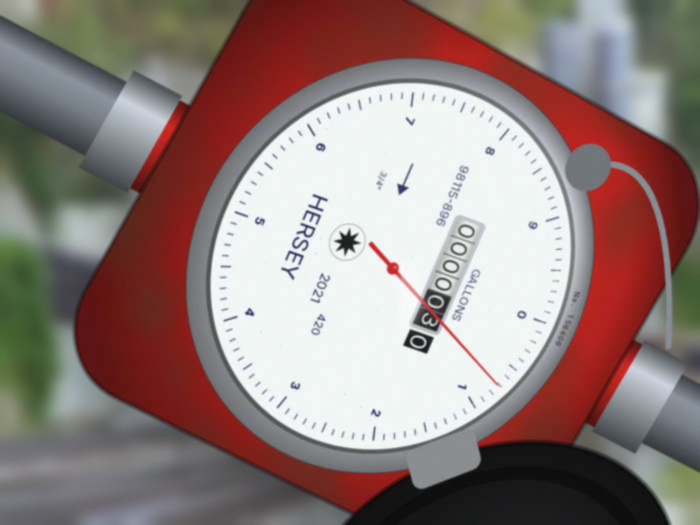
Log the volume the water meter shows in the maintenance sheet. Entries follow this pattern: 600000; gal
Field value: 30.7; gal
